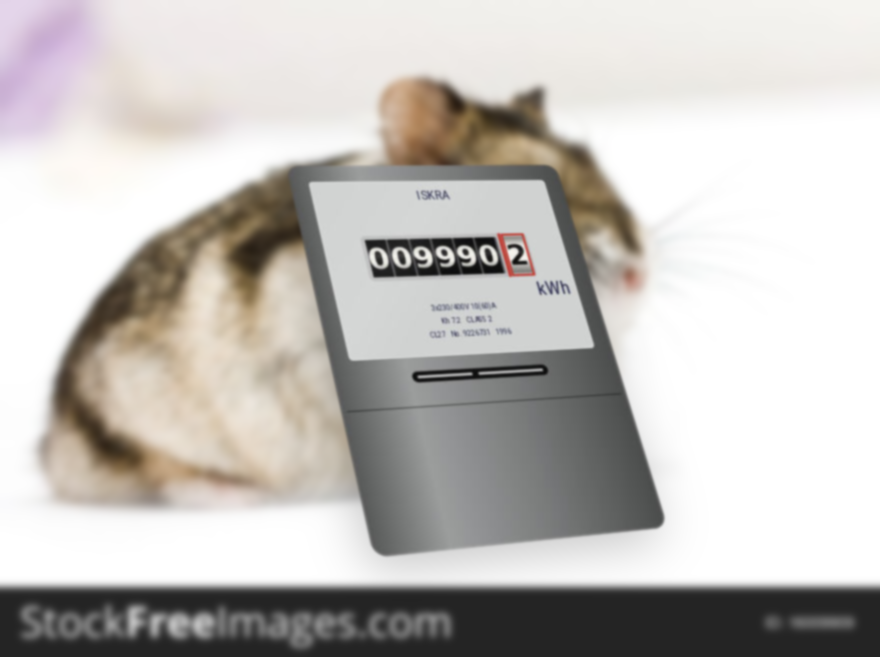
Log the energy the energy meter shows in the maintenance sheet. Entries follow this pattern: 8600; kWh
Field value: 9990.2; kWh
